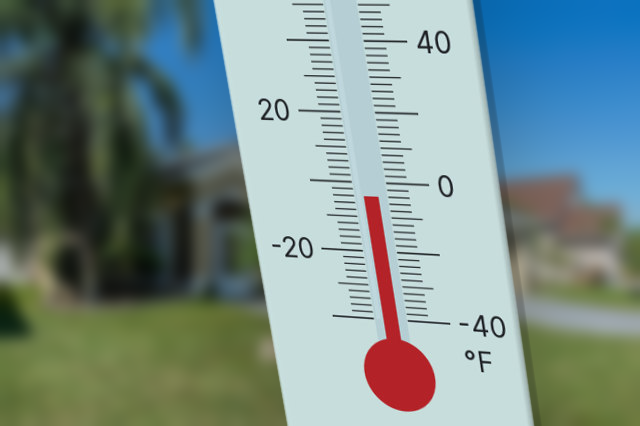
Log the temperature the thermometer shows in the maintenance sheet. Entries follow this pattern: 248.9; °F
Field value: -4; °F
